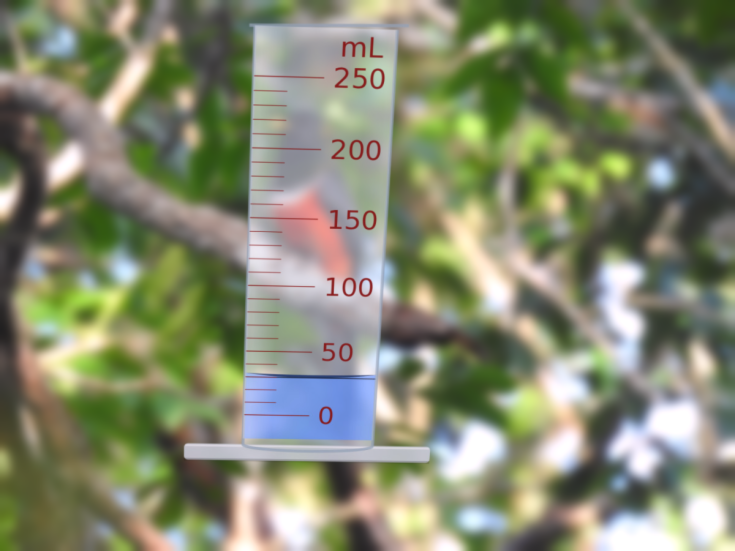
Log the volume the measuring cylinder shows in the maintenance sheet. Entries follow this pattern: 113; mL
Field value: 30; mL
